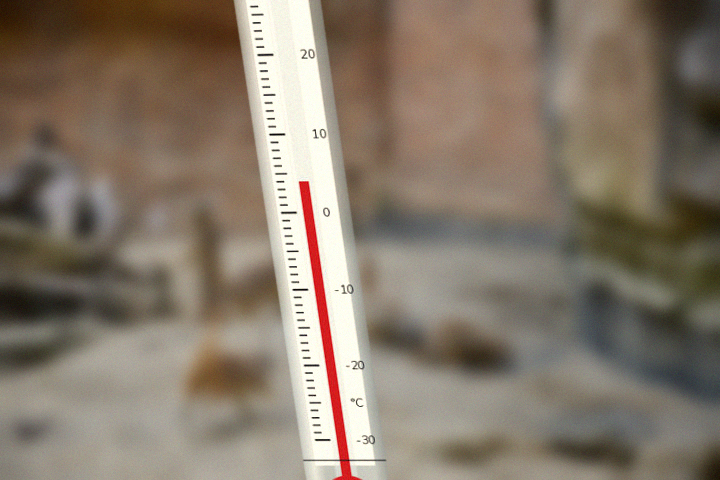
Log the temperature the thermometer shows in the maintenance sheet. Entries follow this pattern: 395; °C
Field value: 4; °C
